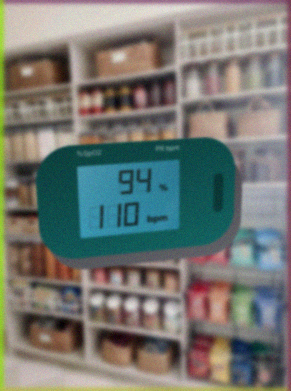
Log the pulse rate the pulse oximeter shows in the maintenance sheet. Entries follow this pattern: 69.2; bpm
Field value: 110; bpm
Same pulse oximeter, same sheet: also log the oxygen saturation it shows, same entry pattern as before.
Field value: 94; %
